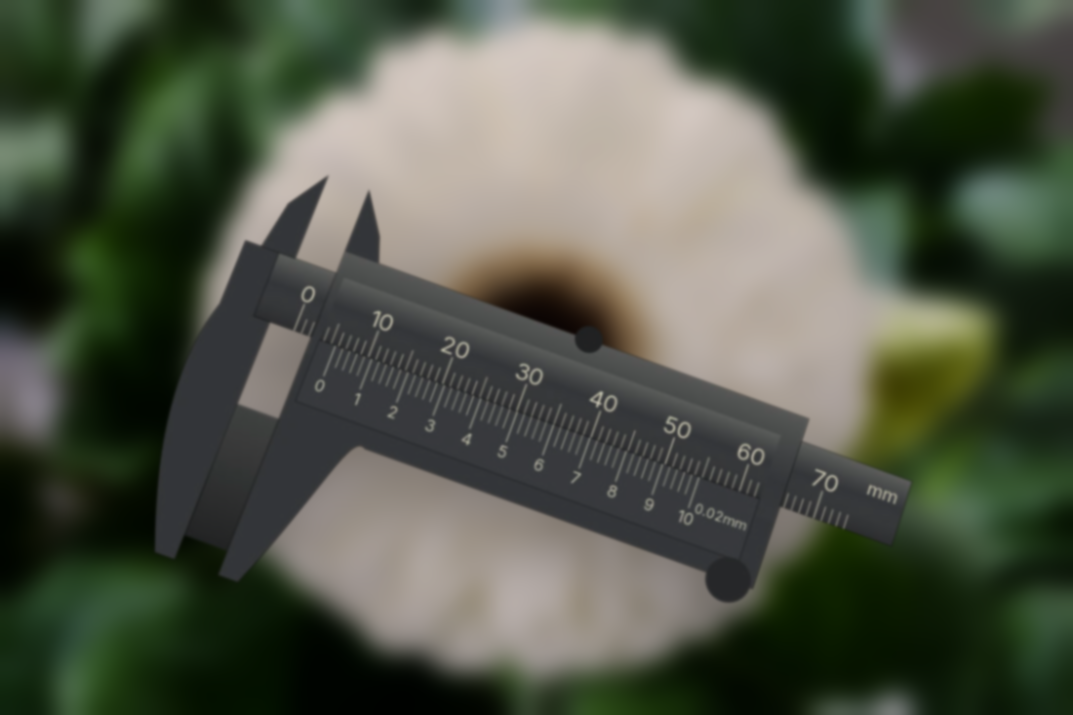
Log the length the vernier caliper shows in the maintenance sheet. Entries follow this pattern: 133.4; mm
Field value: 5.6; mm
